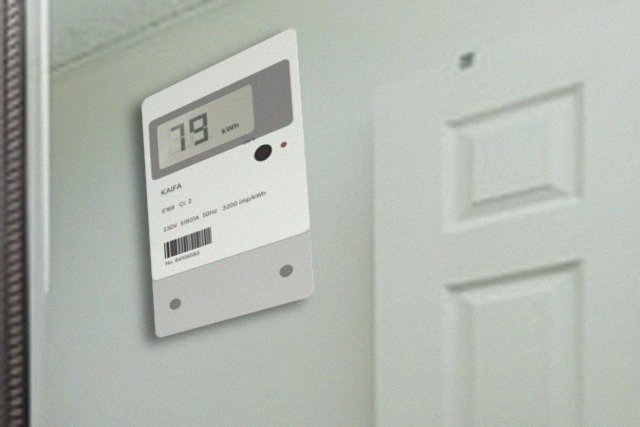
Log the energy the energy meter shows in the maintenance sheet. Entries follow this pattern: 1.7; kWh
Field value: 79; kWh
